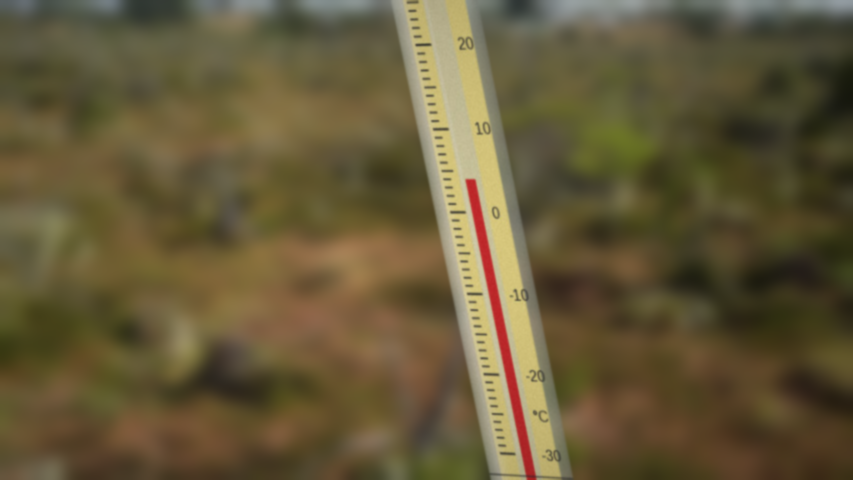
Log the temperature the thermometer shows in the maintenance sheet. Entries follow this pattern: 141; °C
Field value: 4; °C
